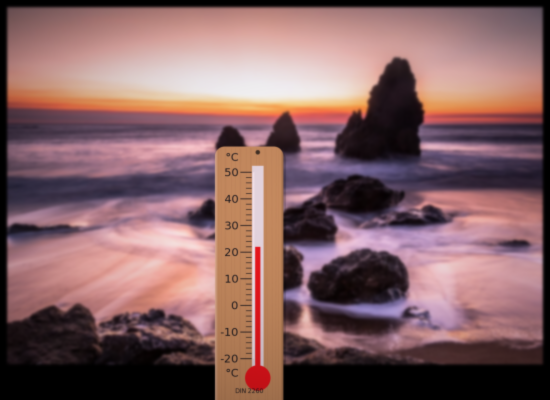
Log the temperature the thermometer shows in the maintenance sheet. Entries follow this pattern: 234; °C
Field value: 22; °C
